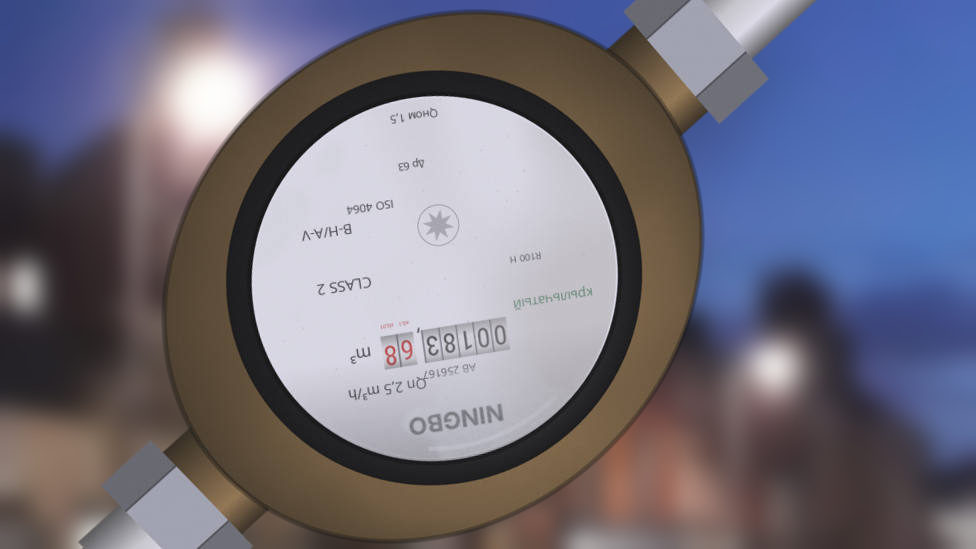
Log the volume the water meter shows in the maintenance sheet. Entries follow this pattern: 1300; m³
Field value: 183.68; m³
